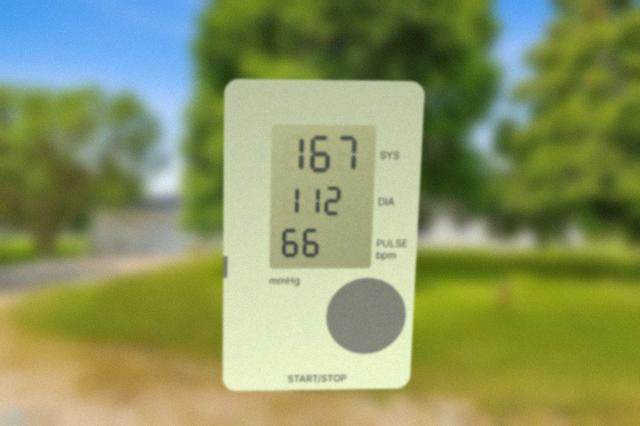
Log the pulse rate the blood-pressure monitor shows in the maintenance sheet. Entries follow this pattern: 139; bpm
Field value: 66; bpm
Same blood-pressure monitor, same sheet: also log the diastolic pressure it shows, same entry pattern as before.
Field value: 112; mmHg
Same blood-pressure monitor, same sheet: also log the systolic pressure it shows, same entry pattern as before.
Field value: 167; mmHg
